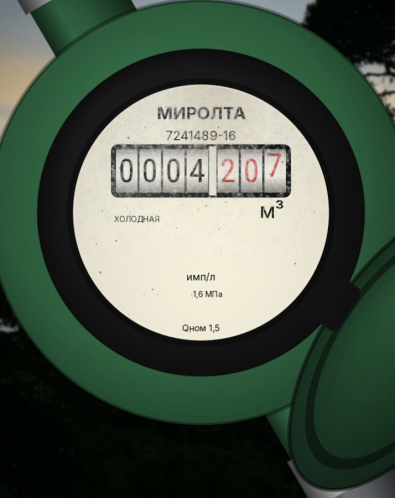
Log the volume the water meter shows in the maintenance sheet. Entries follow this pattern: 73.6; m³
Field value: 4.207; m³
